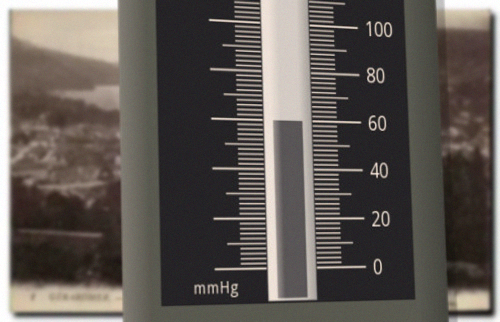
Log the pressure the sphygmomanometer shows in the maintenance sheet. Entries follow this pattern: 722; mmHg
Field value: 60; mmHg
